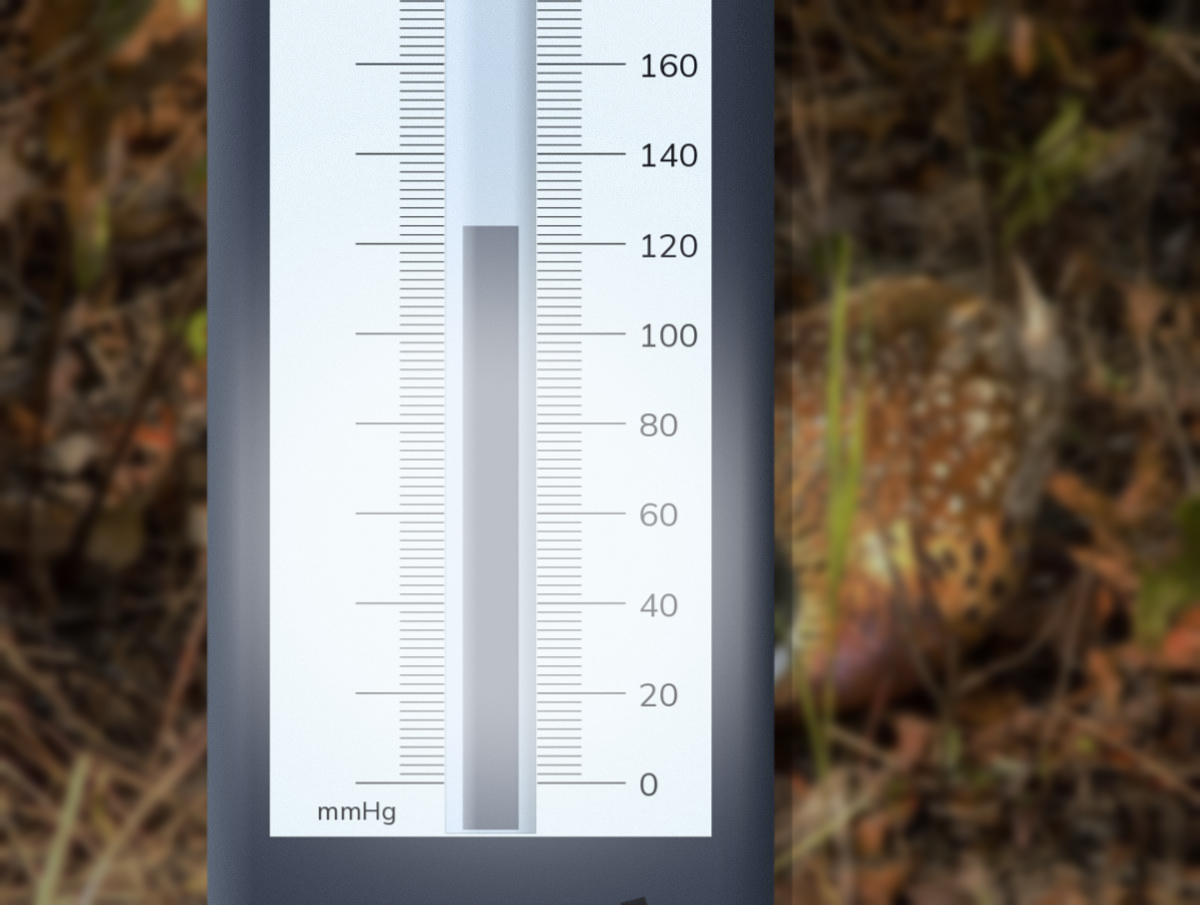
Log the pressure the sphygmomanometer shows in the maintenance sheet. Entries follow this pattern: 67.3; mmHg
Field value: 124; mmHg
